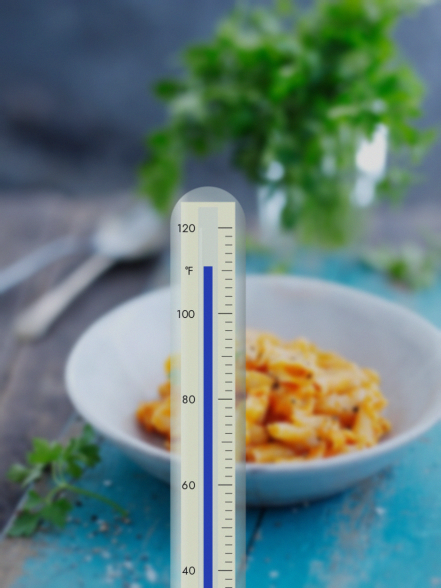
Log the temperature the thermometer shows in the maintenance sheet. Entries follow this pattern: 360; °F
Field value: 111; °F
